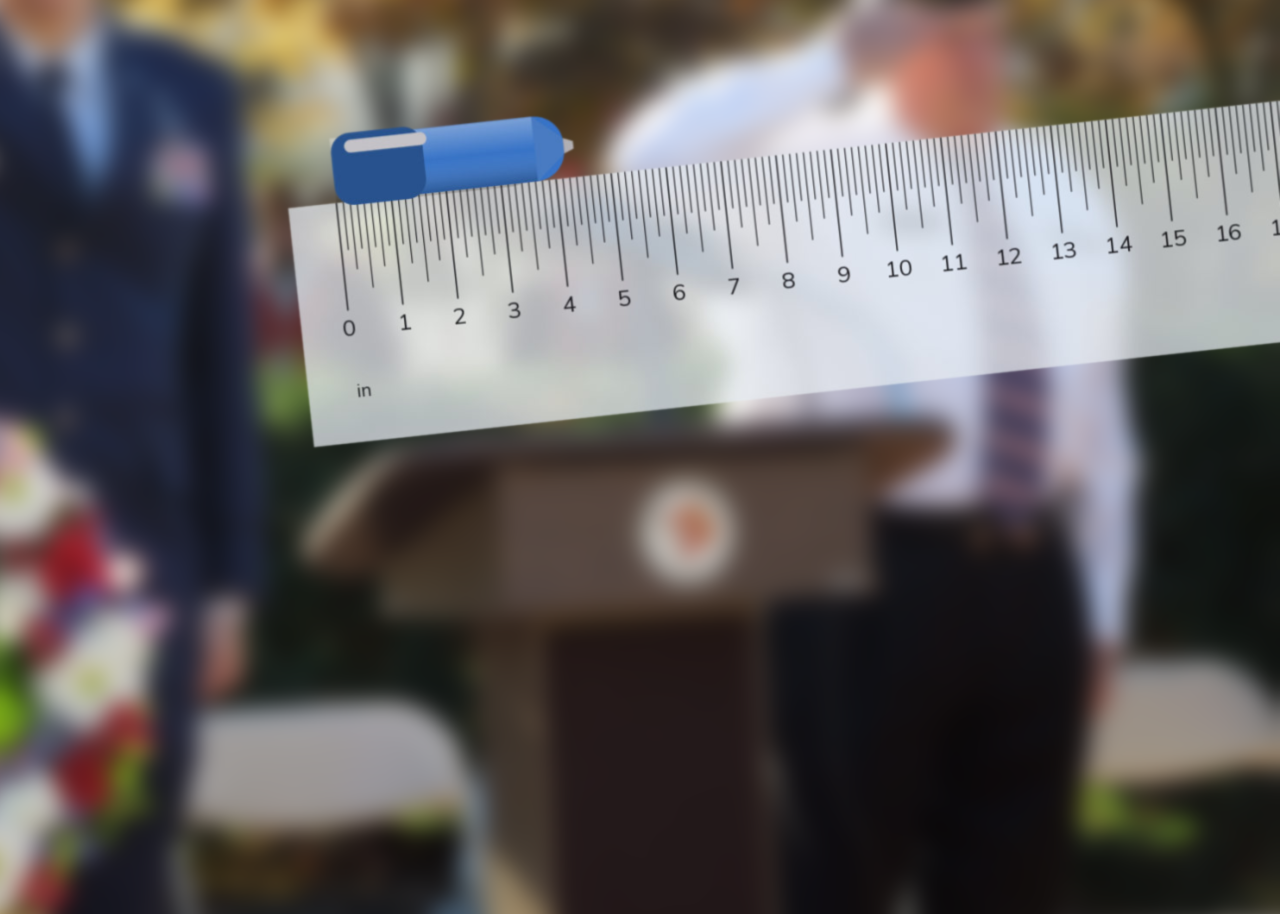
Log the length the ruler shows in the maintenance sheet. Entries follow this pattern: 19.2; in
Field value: 4.375; in
